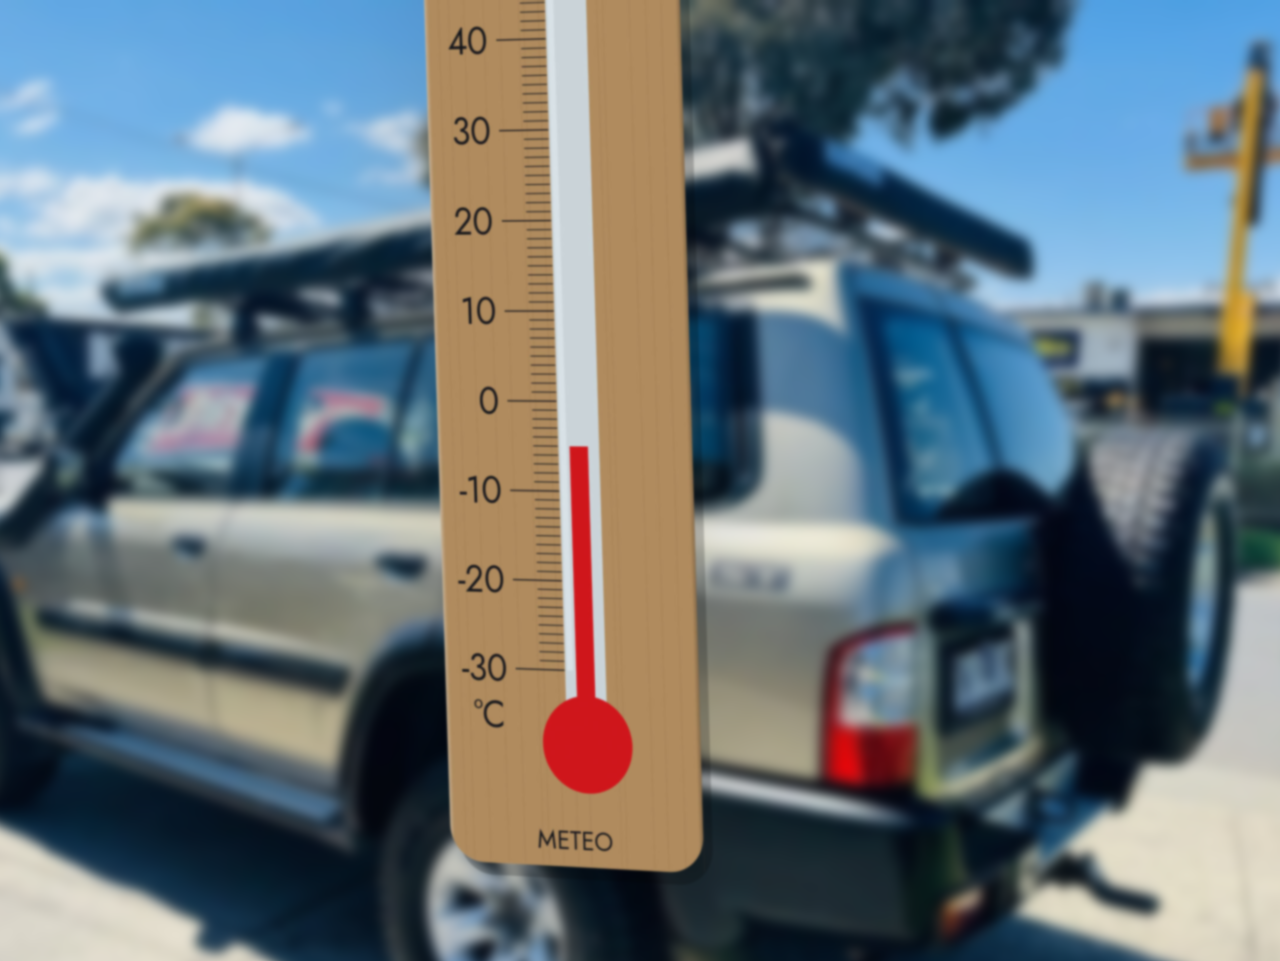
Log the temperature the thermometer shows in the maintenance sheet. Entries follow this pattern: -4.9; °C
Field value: -5; °C
